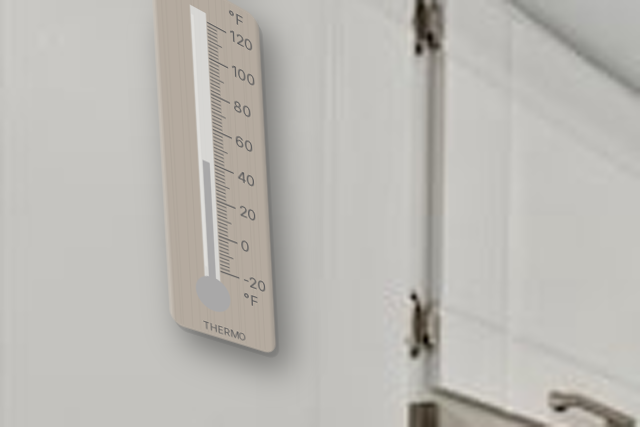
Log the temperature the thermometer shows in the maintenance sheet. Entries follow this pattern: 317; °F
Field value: 40; °F
